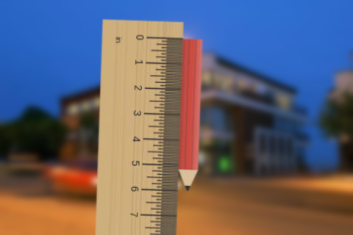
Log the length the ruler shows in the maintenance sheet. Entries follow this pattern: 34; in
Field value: 6; in
